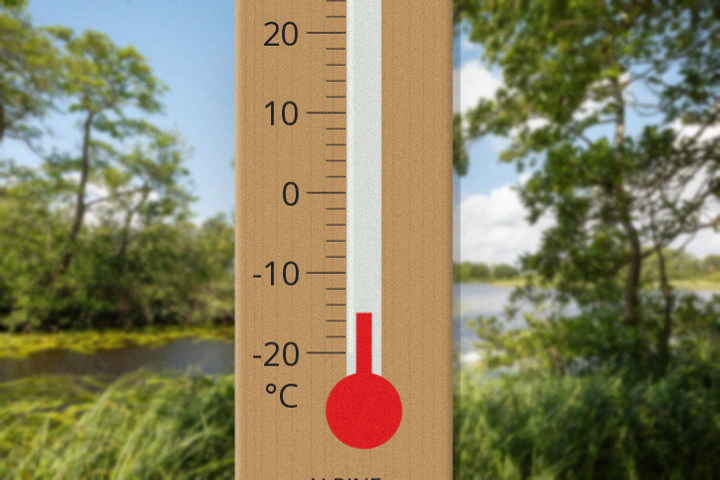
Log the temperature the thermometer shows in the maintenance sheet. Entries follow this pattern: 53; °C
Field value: -15; °C
